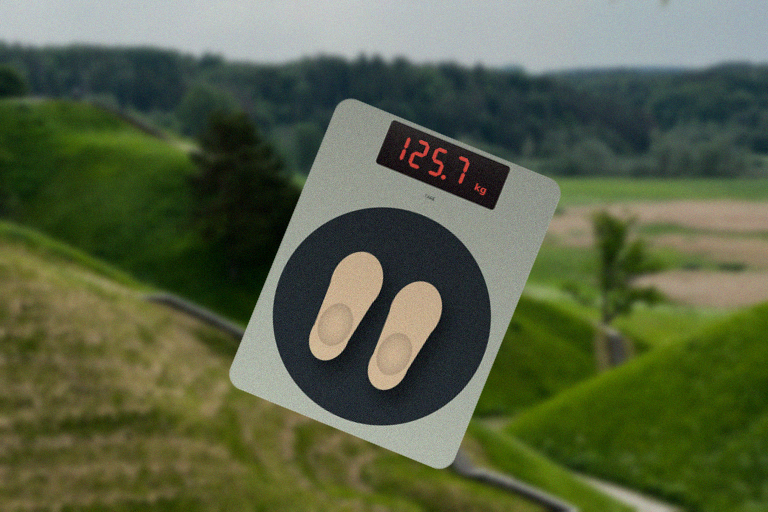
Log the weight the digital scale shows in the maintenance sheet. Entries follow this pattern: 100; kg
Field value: 125.7; kg
